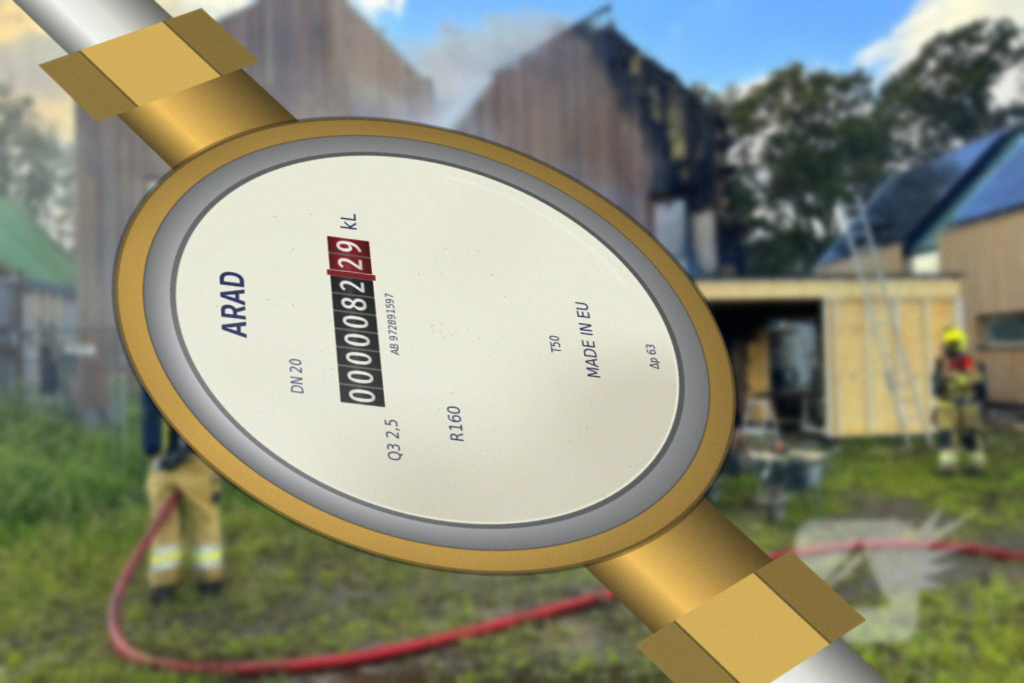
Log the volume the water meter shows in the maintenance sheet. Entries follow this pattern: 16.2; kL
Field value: 82.29; kL
